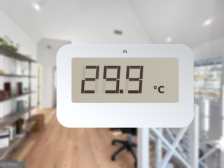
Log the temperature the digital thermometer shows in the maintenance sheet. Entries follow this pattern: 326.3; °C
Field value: 29.9; °C
